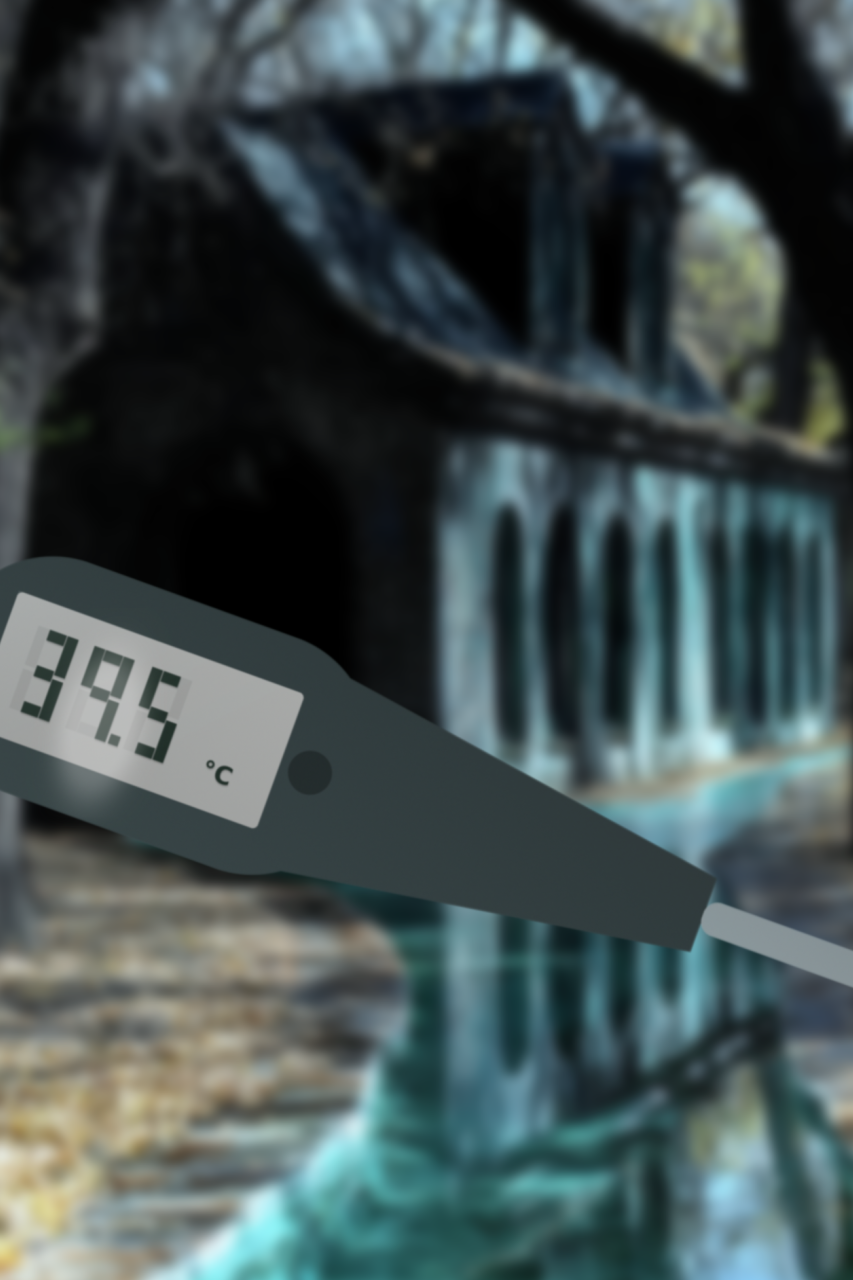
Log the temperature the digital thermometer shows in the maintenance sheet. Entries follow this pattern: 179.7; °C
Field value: 39.5; °C
